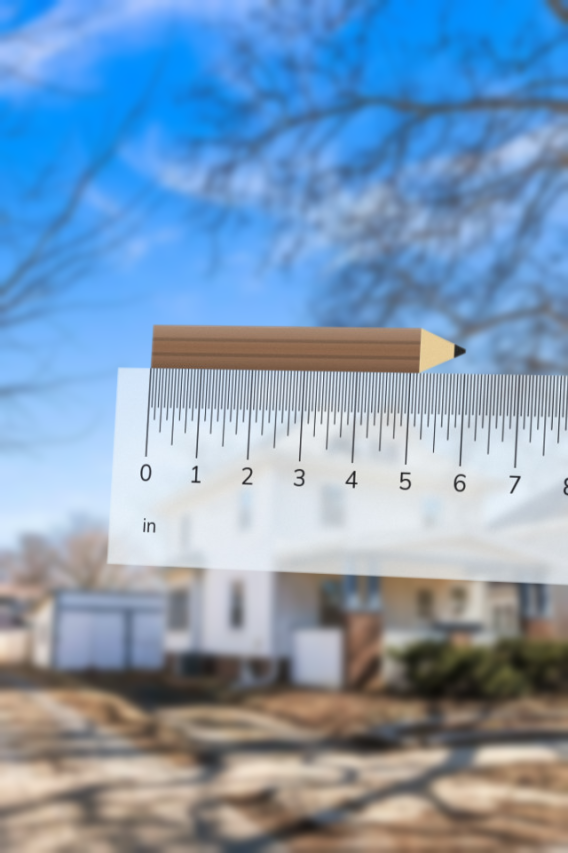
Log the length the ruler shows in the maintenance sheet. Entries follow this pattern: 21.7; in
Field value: 6; in
